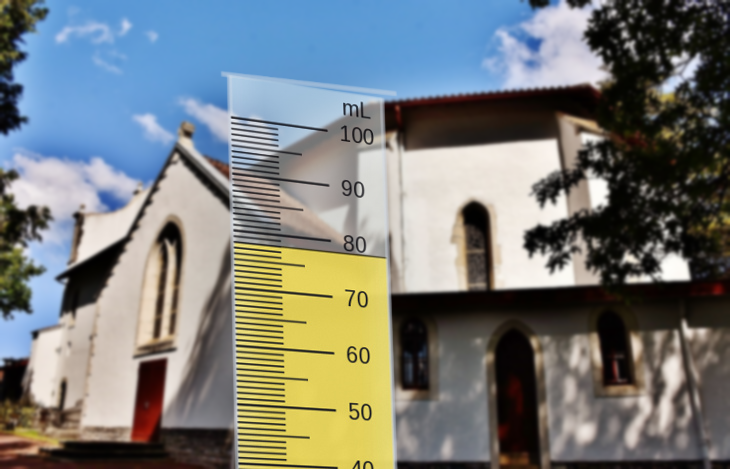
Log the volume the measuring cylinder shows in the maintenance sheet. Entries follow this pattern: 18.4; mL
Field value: 78; mL
